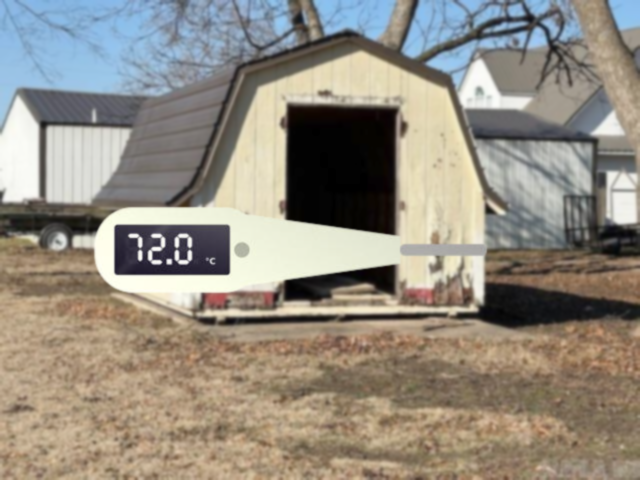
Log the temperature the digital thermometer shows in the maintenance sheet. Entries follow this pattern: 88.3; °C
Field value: 72.0; °C
